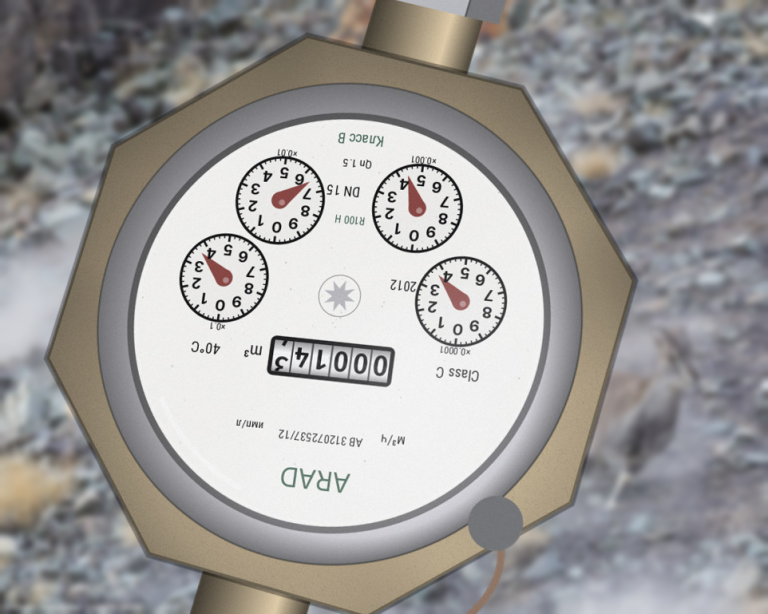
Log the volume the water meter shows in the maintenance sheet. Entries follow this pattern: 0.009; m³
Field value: 143.3643; m³
